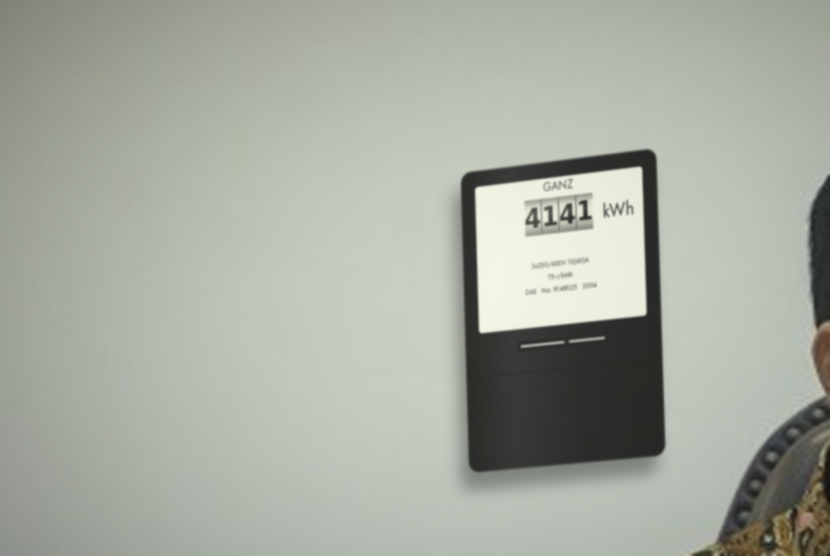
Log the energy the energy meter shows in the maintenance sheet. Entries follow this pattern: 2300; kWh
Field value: 4141; kWh
